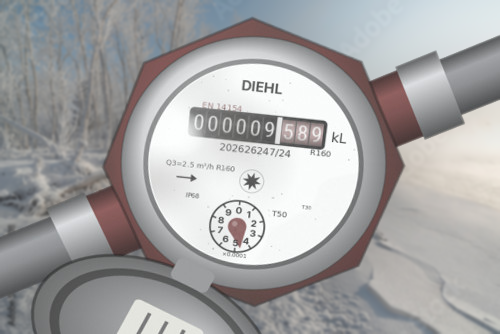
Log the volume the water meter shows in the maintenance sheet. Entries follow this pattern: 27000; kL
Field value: 9.5894; kL
